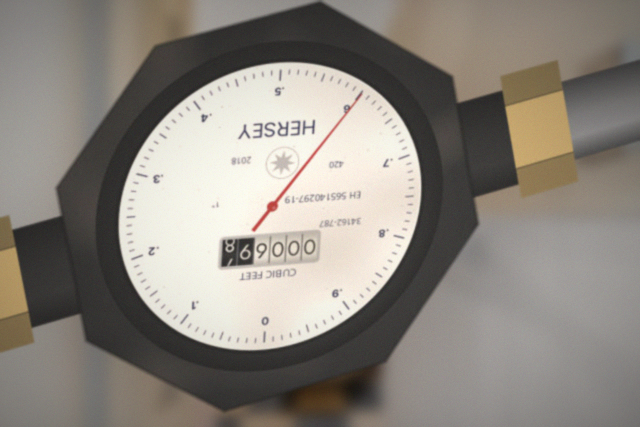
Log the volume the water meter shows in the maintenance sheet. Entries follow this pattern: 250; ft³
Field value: 697.60; ft³
